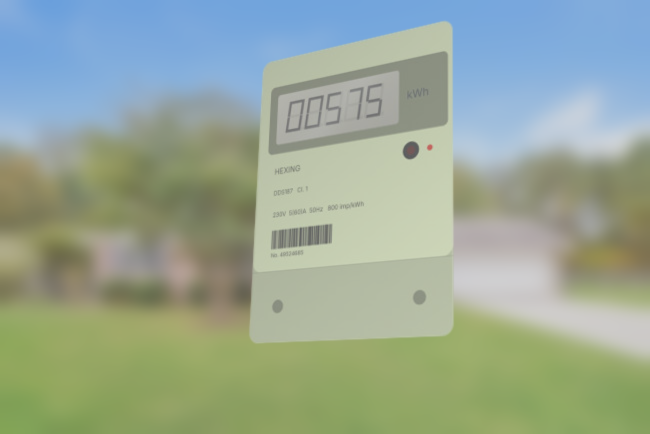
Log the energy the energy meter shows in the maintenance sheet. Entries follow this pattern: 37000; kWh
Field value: 575; kWh
